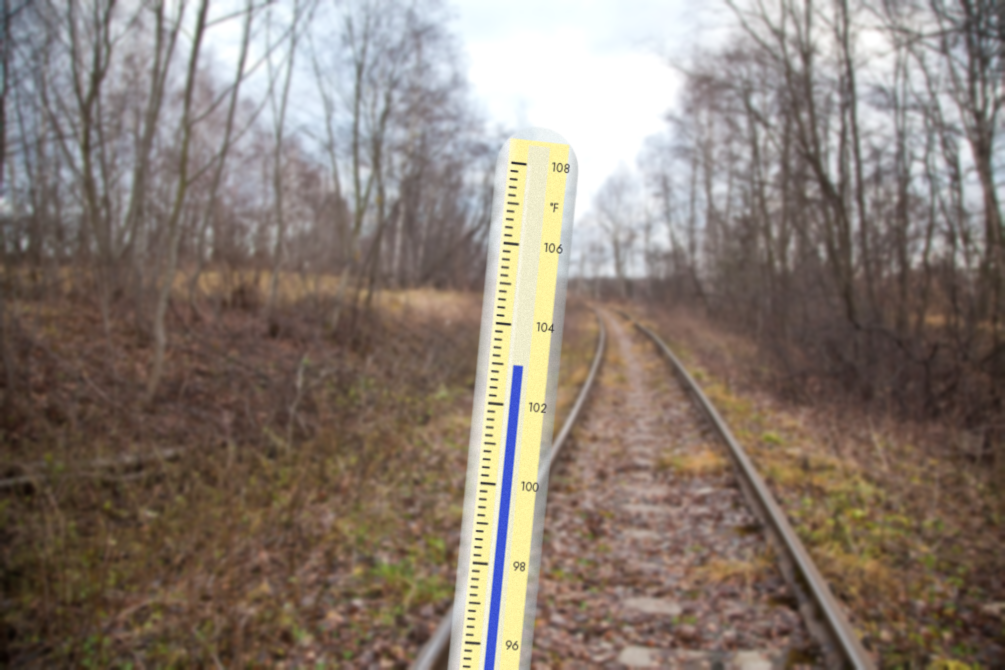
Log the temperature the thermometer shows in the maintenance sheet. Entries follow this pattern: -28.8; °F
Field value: 103; °F
